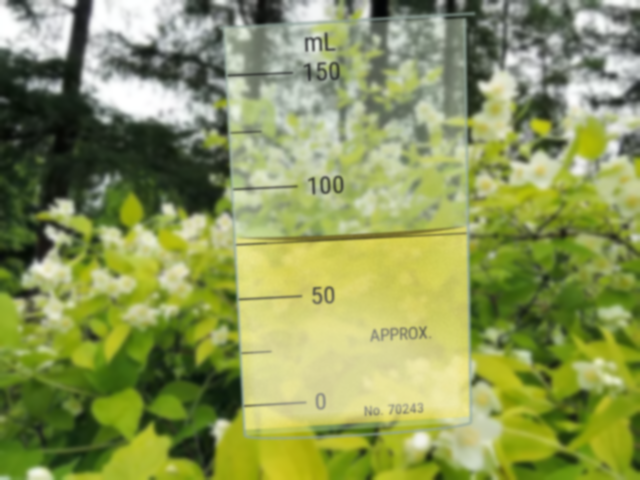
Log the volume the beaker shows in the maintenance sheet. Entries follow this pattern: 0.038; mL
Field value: 75; mL
